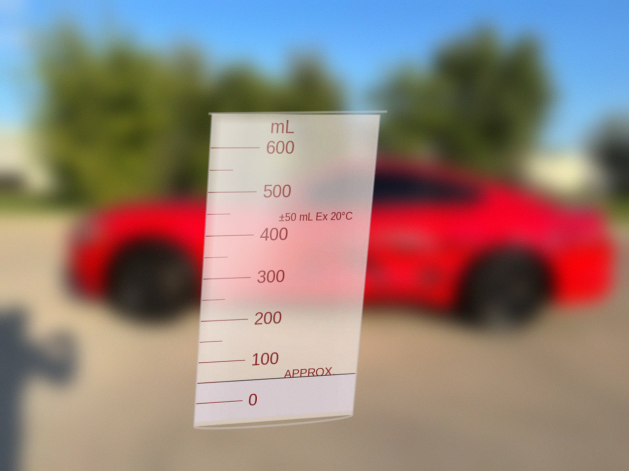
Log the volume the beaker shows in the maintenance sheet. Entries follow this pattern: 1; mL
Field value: 50; mL
